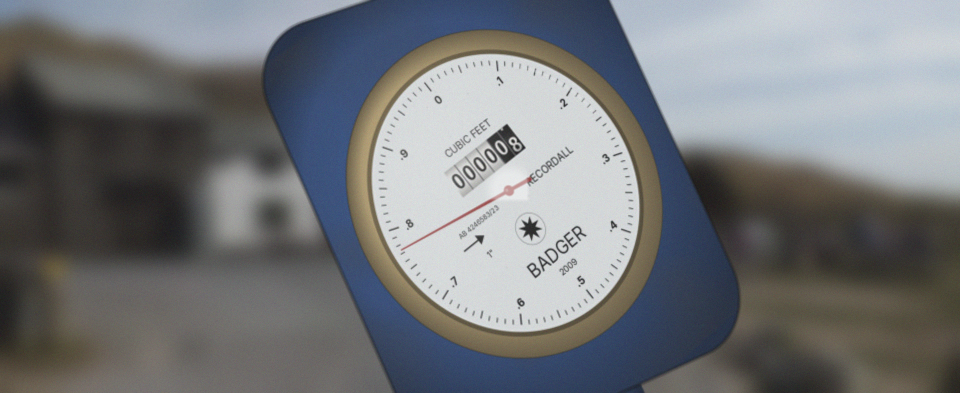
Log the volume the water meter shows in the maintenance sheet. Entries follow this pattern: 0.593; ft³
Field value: 7.77; ft³
